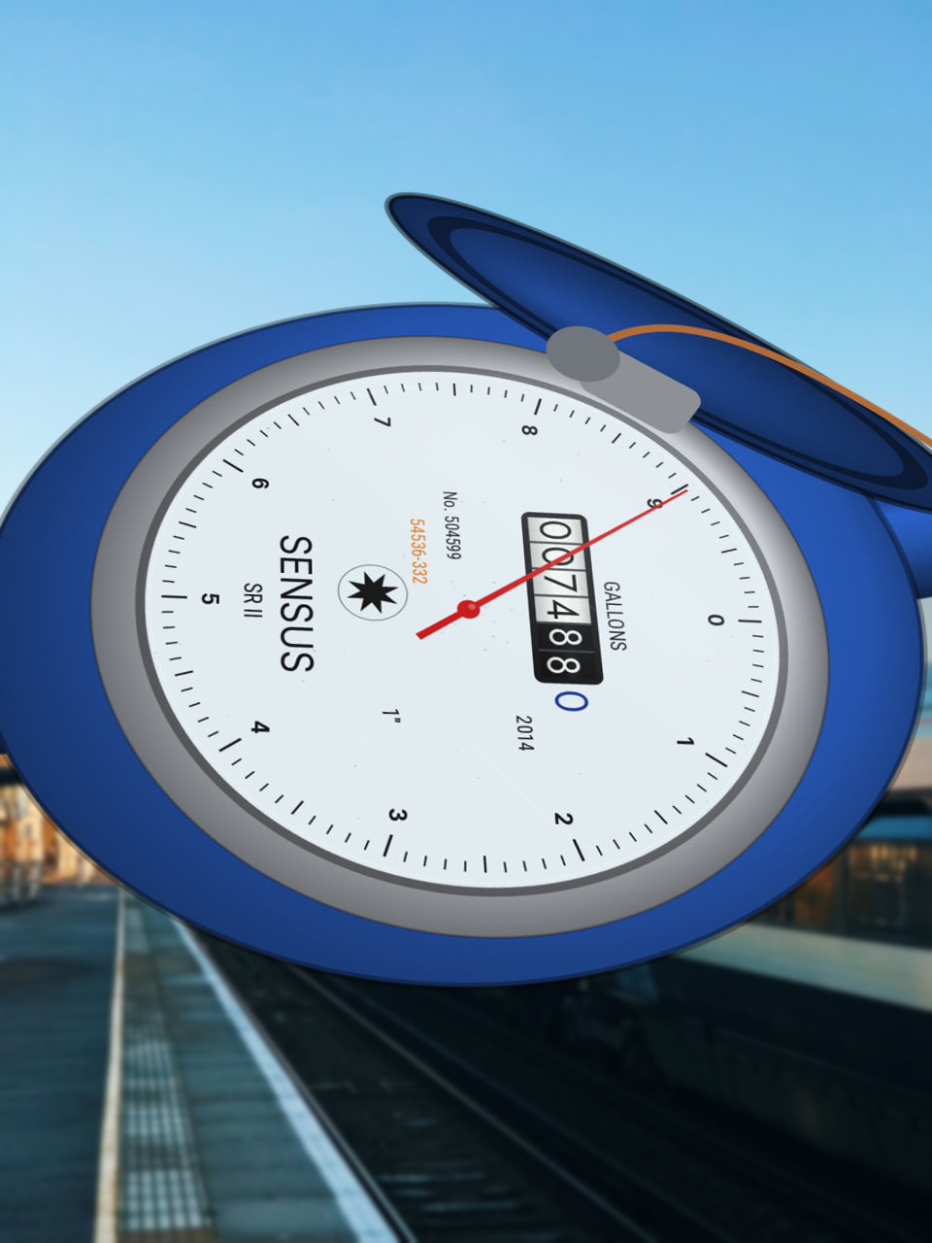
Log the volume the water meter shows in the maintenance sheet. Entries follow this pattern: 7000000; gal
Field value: 74879.0; gal
